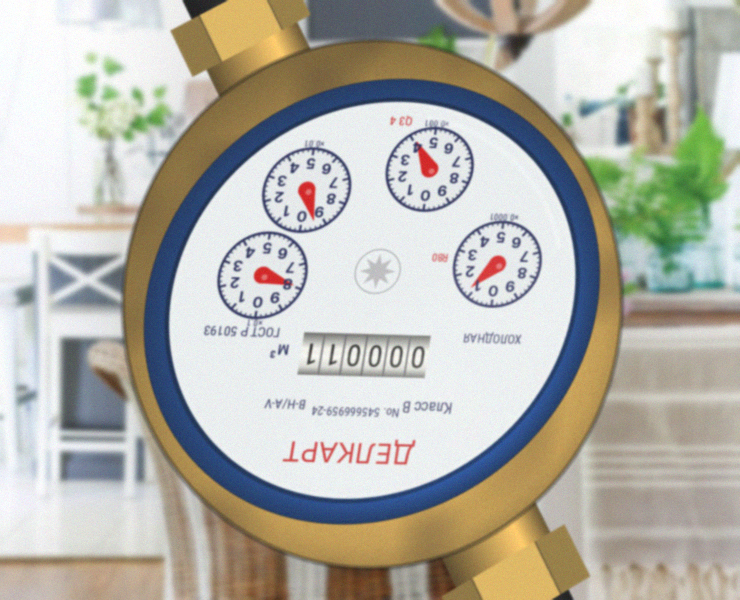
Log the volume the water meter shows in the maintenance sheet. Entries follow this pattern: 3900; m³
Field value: 11.7941; m³
